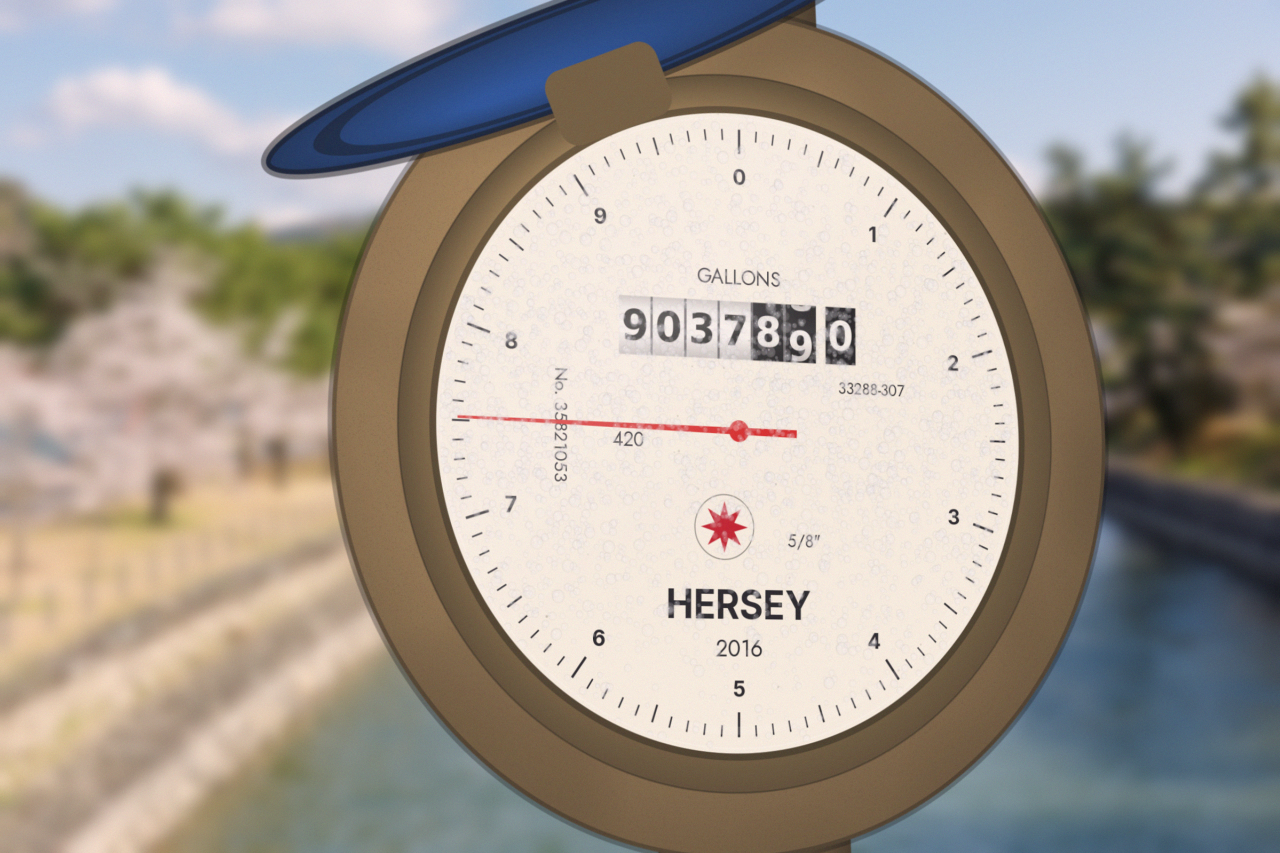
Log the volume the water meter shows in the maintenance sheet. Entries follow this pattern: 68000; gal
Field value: 9037887.5; gal
